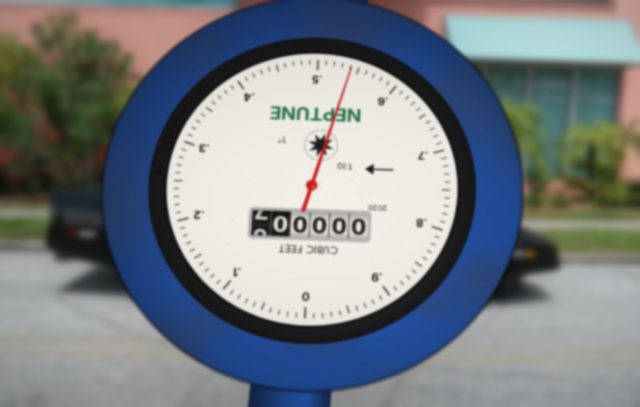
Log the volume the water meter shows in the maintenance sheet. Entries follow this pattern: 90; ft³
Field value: 6.54; ft³
